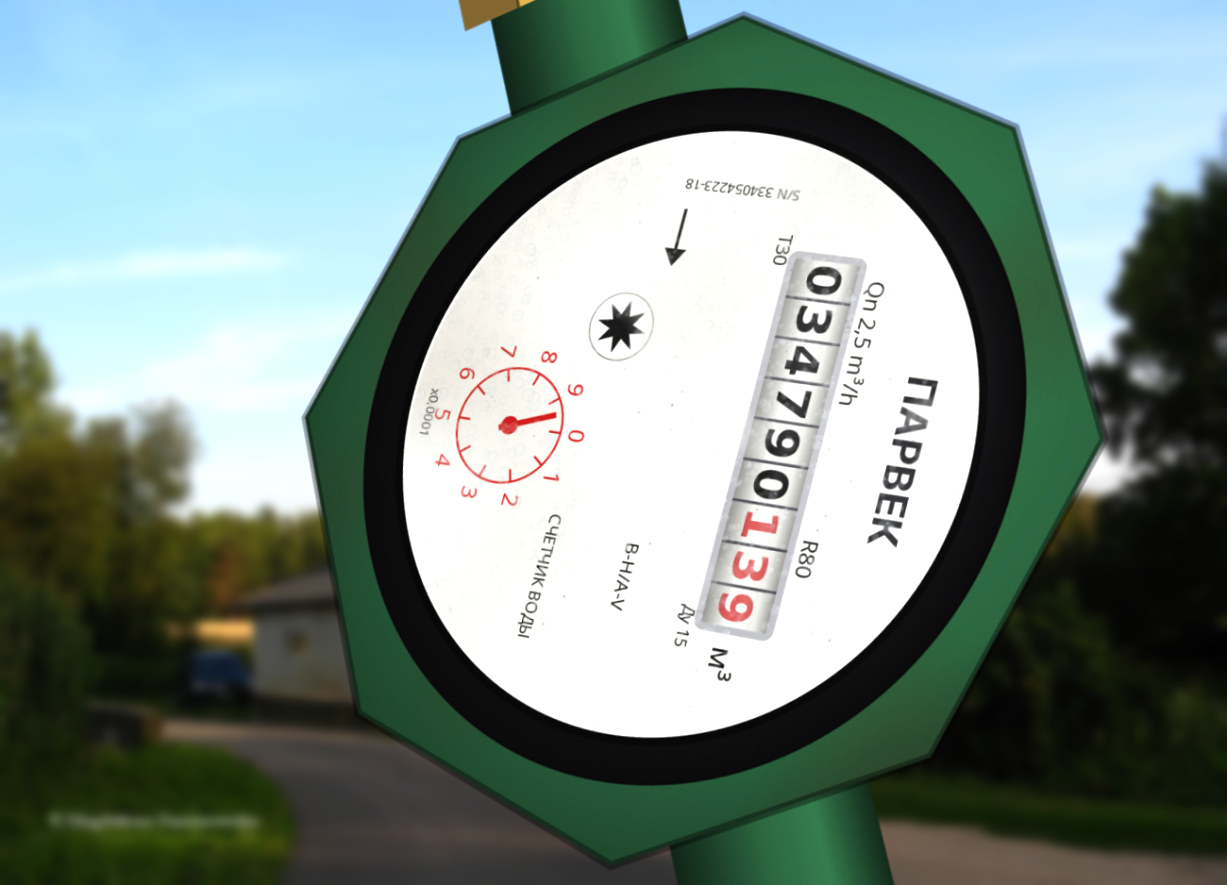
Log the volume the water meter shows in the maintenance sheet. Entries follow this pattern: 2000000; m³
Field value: 34790.1389; m³
